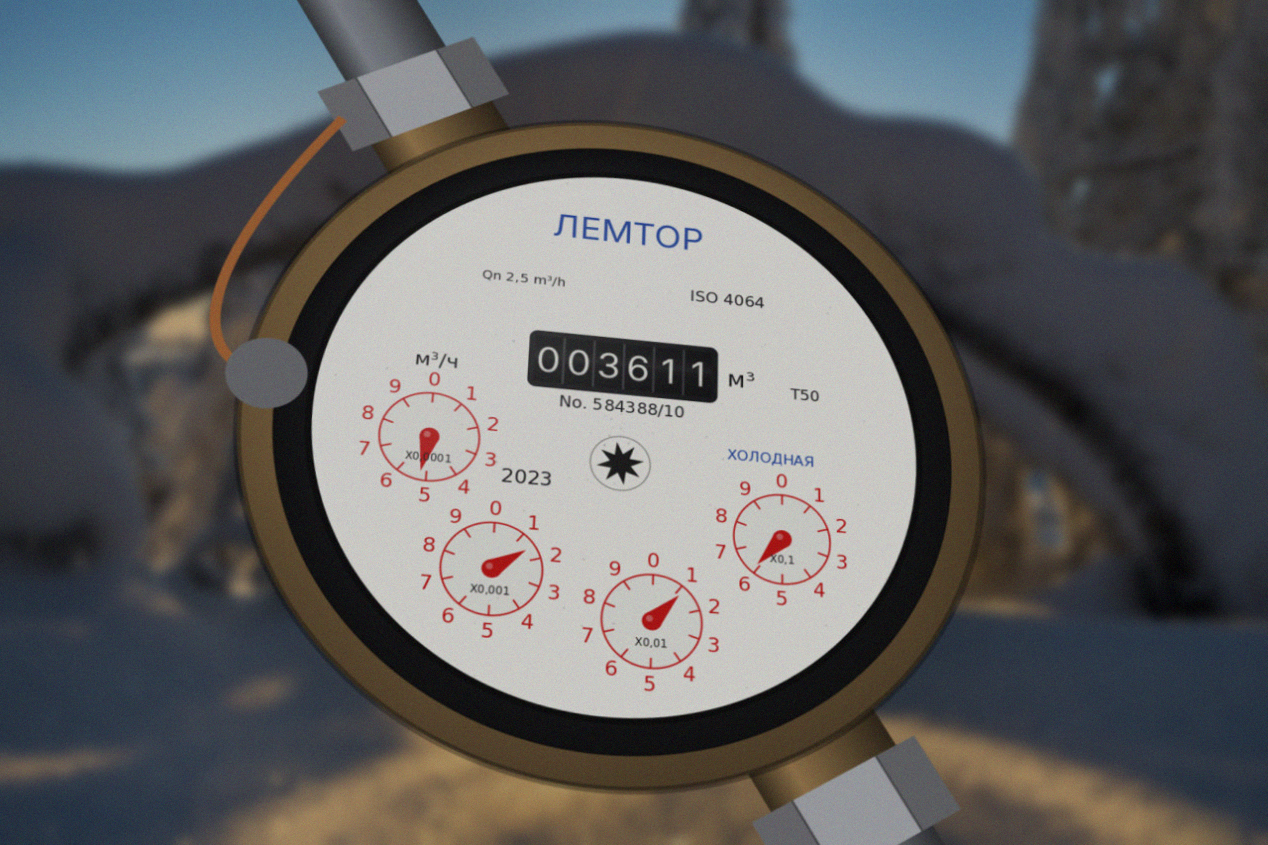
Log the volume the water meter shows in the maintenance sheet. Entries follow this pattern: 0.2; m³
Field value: 3611.6115; m³
